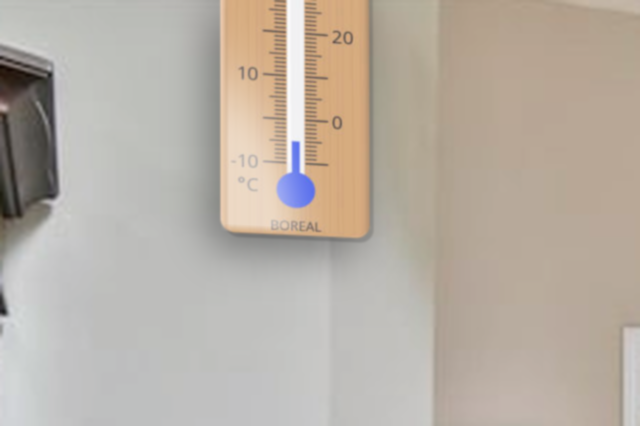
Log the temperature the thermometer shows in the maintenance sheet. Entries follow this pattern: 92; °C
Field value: -5; °C
